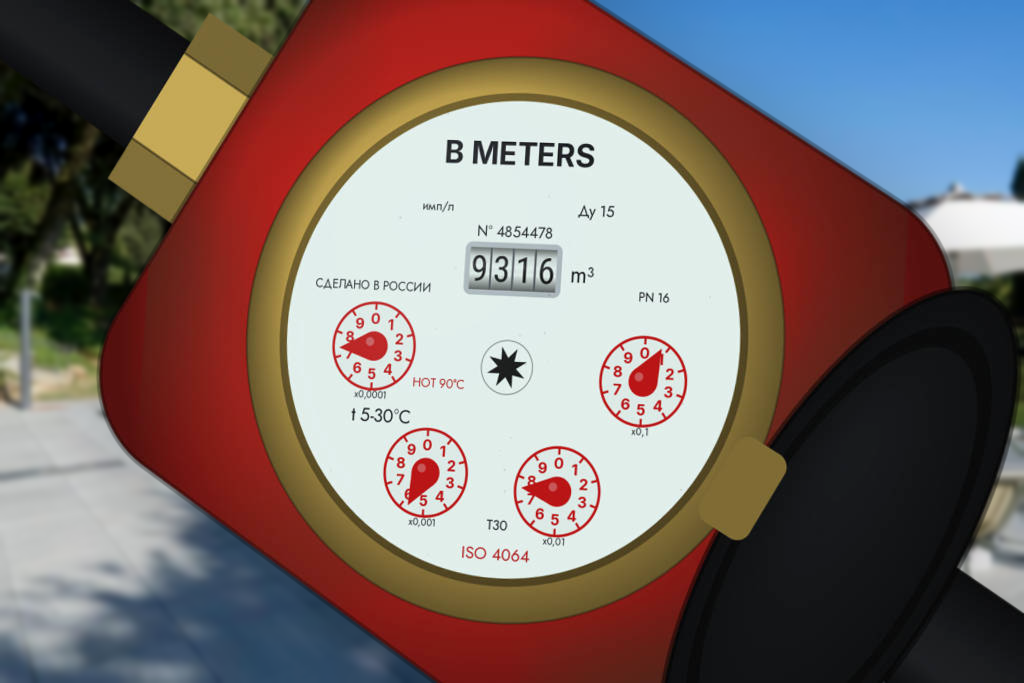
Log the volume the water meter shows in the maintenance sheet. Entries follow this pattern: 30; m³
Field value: 9316.0757; m³
